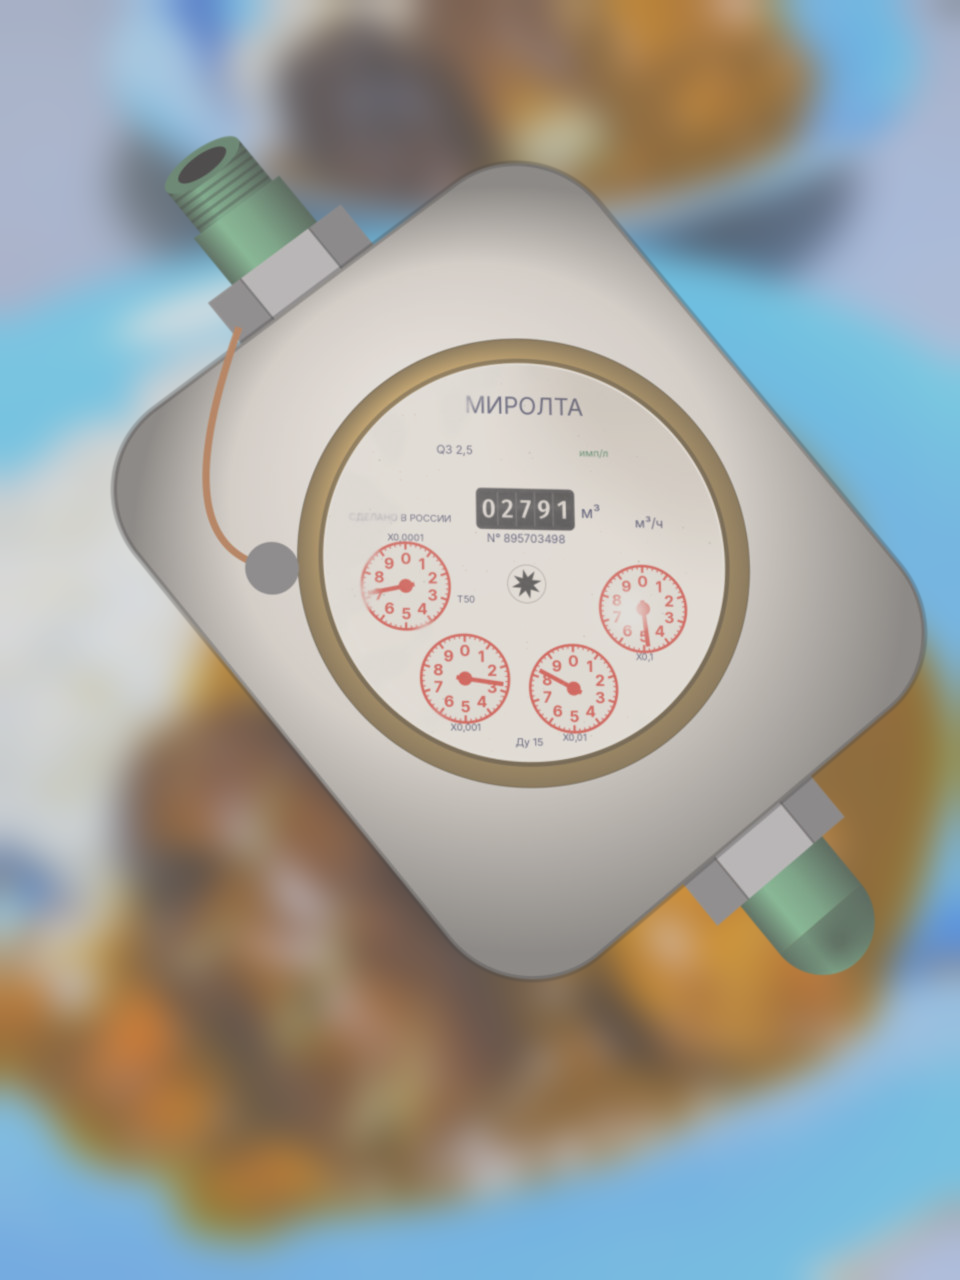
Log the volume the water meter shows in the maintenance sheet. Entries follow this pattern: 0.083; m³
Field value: 2791.4827; m³
